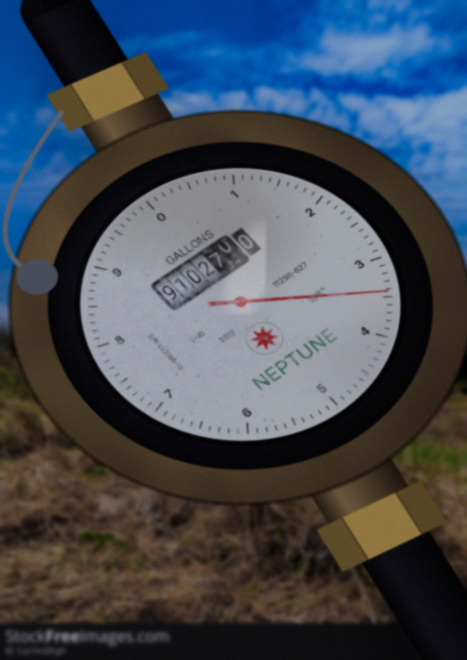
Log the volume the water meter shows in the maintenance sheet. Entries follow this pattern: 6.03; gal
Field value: 9102703.4; gal
